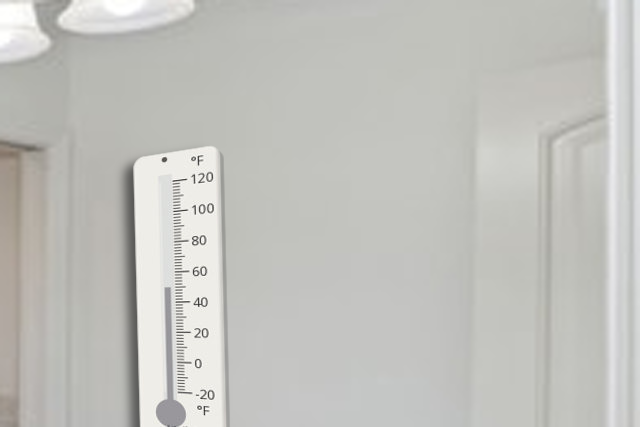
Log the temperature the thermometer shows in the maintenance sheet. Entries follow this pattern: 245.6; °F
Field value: 50; °F
